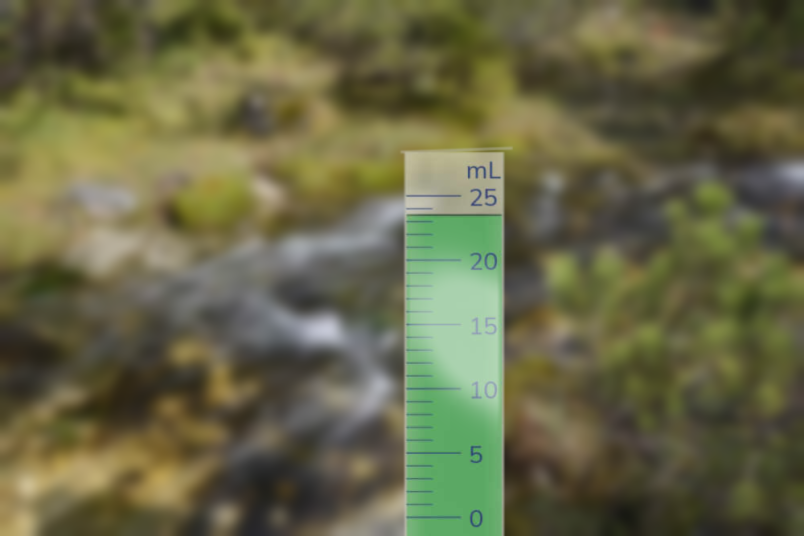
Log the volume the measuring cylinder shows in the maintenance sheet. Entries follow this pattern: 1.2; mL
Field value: 23.5; mL
